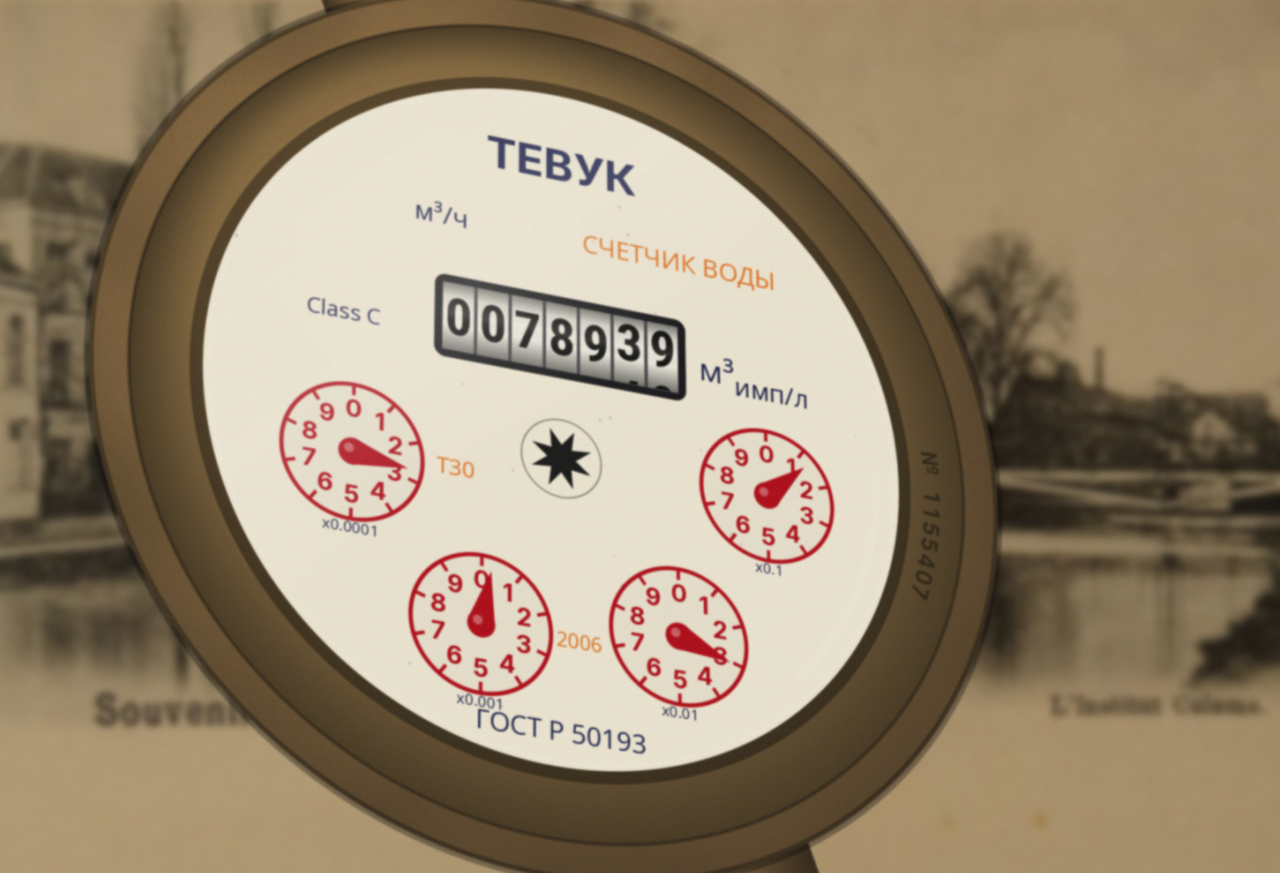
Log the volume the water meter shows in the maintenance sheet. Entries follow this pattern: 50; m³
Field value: 78939.1302; m³
